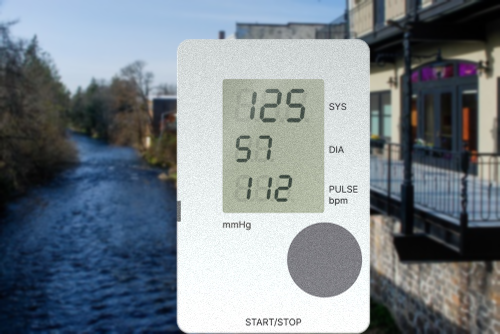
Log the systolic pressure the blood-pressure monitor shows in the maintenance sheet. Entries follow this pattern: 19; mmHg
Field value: 125; mmHg
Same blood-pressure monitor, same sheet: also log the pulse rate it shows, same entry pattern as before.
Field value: 112; bpm
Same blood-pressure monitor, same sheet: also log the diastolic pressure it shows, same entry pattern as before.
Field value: 57; mmHg
